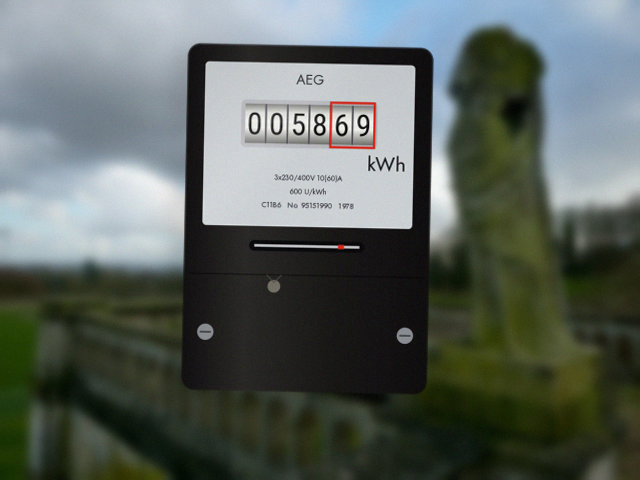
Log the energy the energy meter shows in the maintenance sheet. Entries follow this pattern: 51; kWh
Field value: 58.69; kWh
